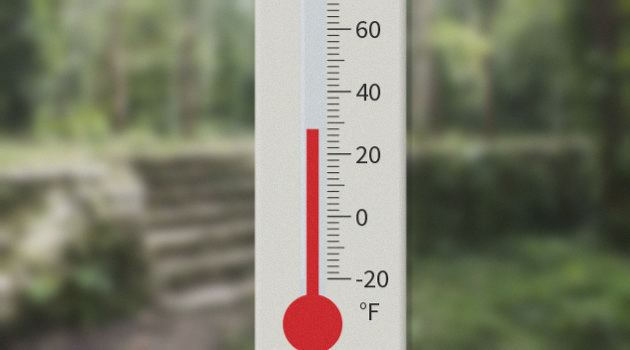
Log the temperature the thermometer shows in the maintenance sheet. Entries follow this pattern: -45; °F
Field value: 28; °F
